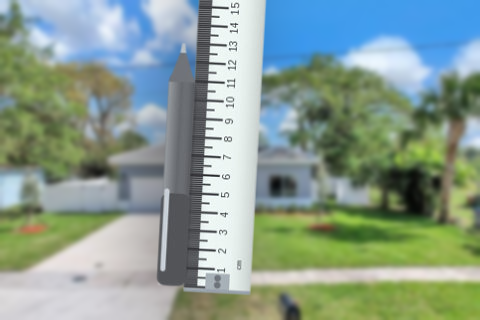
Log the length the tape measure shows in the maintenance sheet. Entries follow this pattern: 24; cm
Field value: 13; cm
